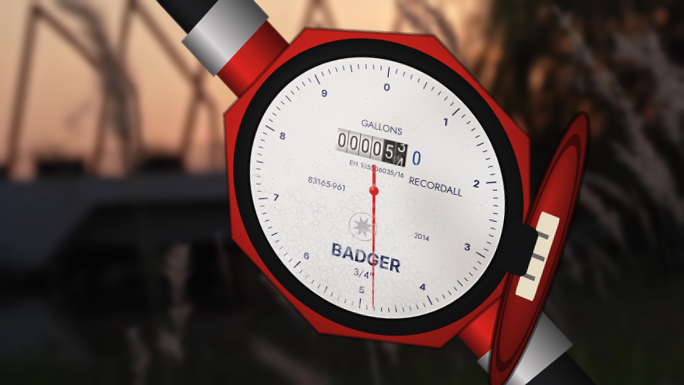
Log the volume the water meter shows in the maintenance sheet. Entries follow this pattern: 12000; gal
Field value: 534.8; gal
